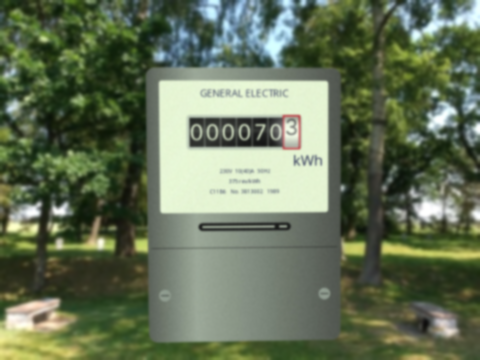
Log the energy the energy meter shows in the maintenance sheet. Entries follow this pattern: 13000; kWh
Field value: 70.3; kWh
